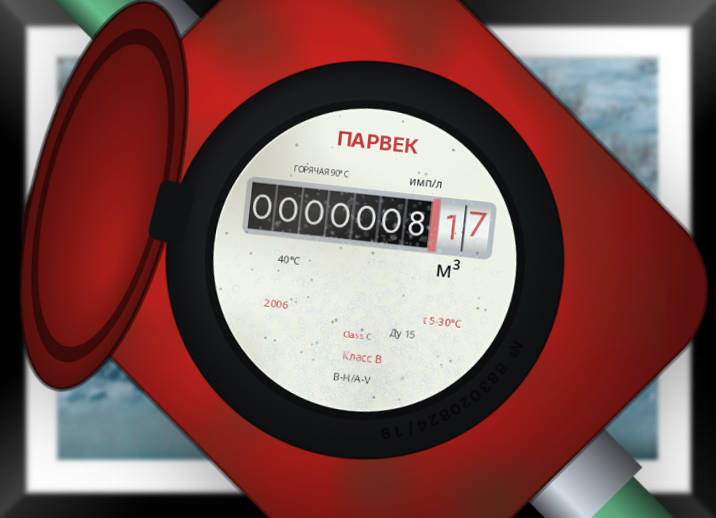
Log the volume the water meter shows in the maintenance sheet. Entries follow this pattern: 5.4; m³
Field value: 8.17; m³
